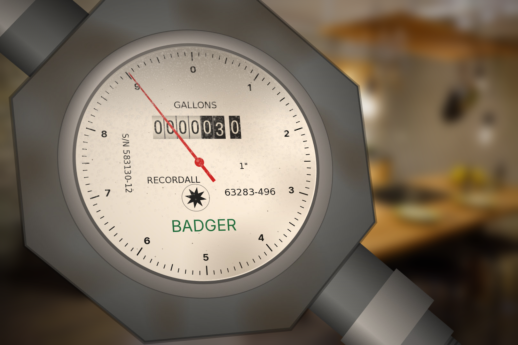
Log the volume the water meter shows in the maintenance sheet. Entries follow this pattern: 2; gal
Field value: 29.0; gal
